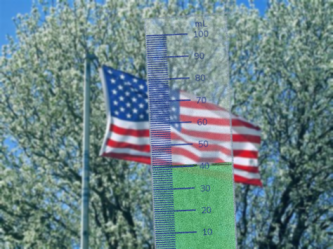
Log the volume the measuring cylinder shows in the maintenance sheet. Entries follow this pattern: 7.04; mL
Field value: 40; mL
